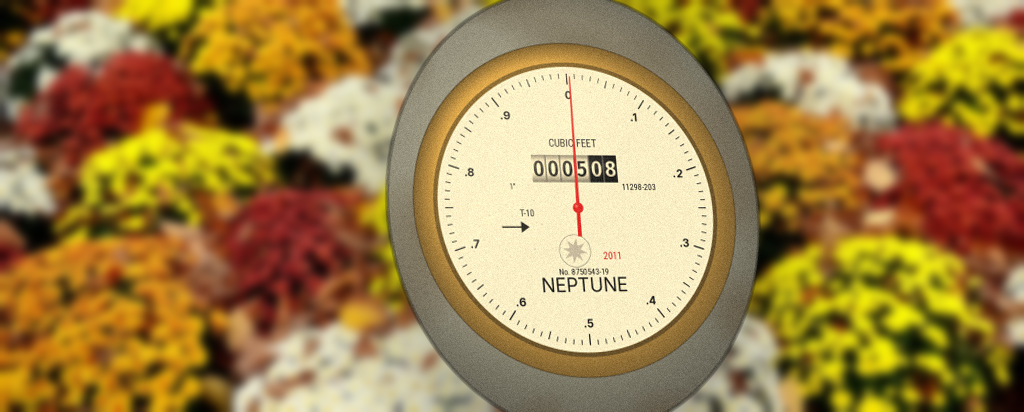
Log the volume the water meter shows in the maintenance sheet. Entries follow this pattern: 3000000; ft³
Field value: 508.00; ft³
